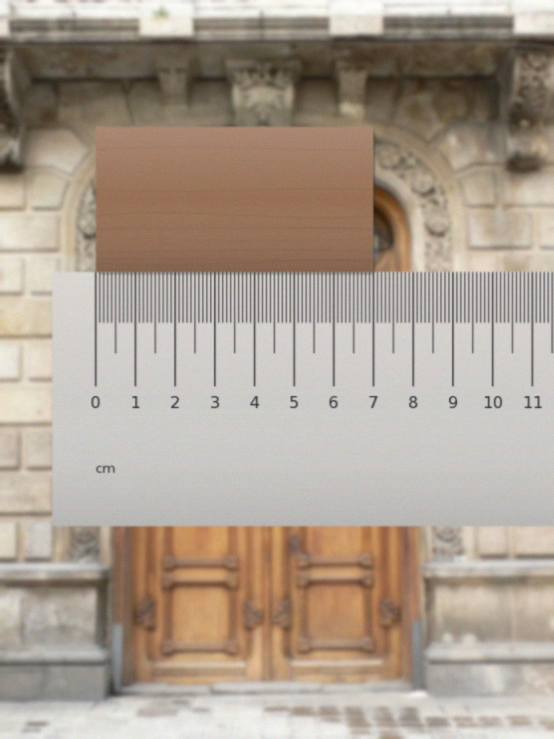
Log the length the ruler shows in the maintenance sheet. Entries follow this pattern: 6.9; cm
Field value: 7; cm
